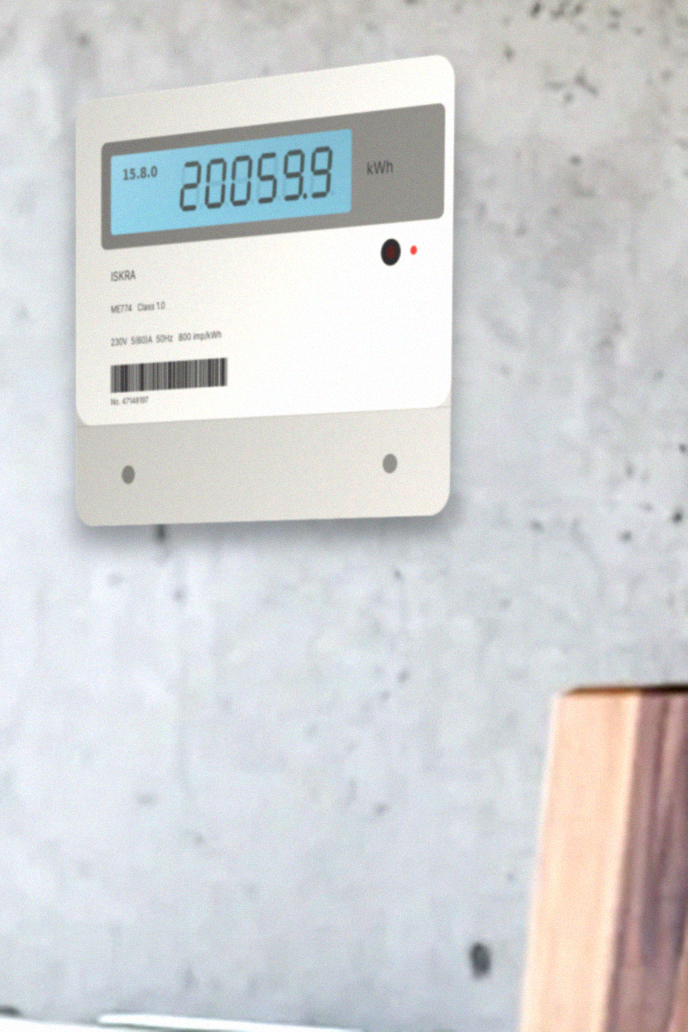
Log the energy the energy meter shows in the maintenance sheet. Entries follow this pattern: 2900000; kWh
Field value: 20059.9; kWh
